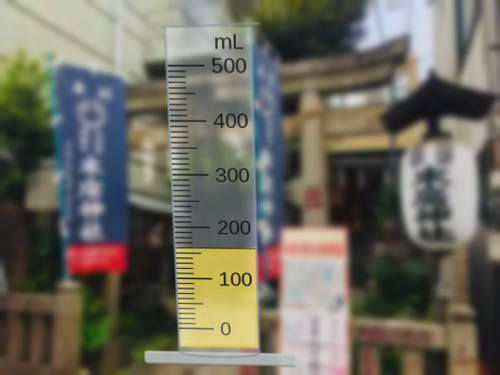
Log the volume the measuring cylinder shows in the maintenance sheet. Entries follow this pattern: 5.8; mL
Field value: 160; mL
